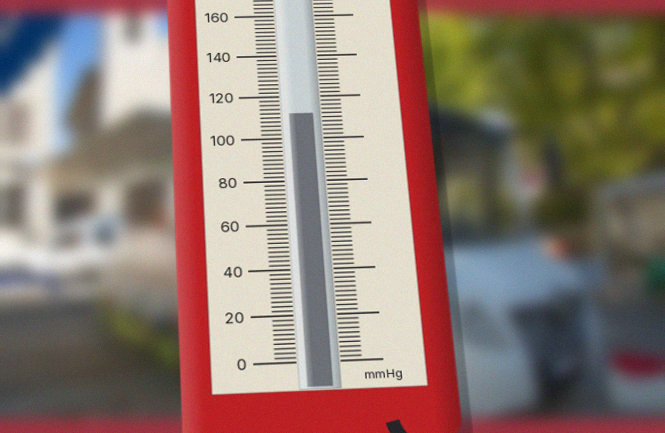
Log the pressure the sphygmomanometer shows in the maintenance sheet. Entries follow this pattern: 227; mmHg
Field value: 112; mmHg
